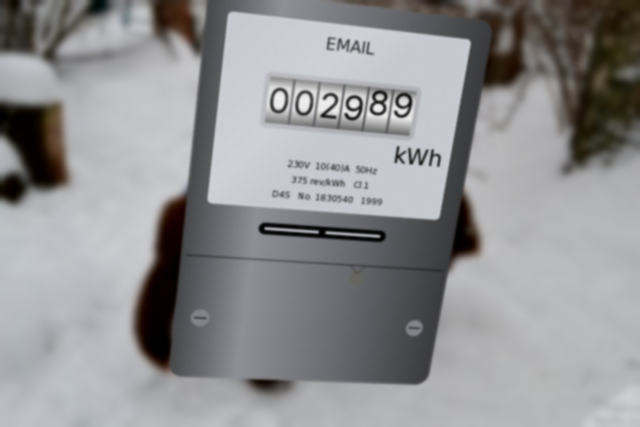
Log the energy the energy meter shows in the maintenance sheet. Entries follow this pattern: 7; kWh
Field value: 2989; kWh
